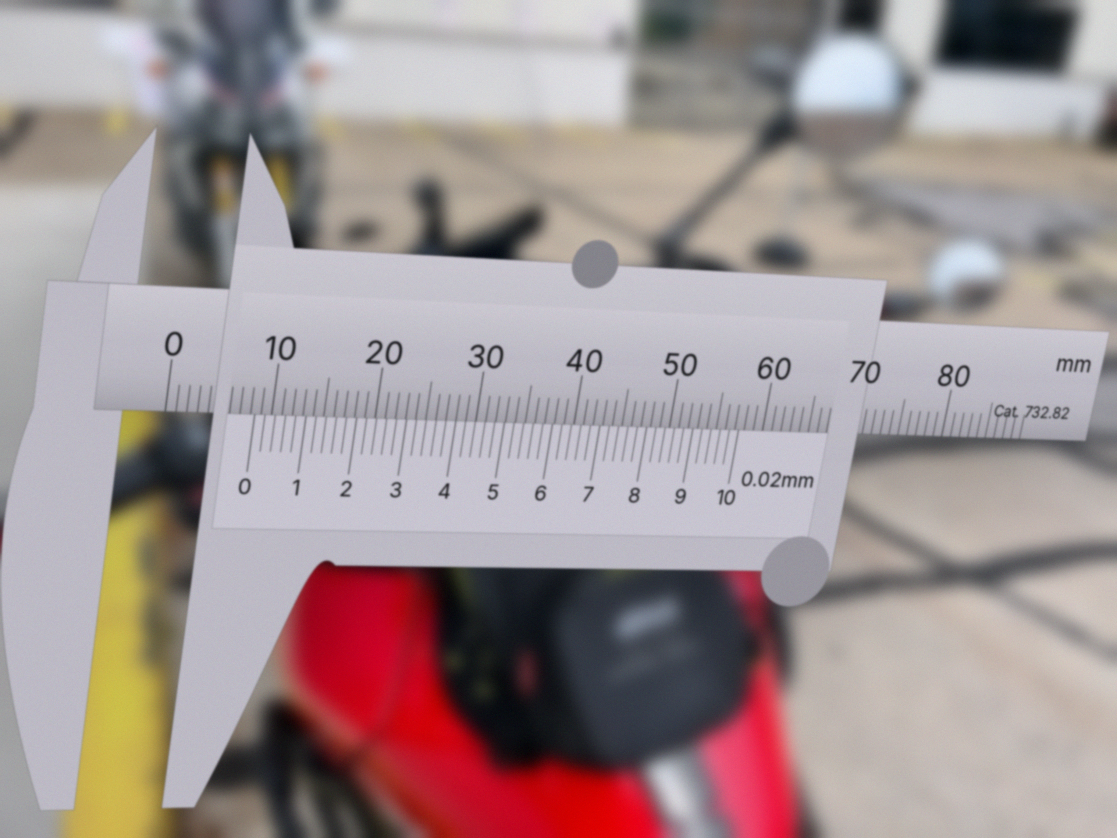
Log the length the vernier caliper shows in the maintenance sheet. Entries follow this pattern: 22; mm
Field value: 8.4; mm
